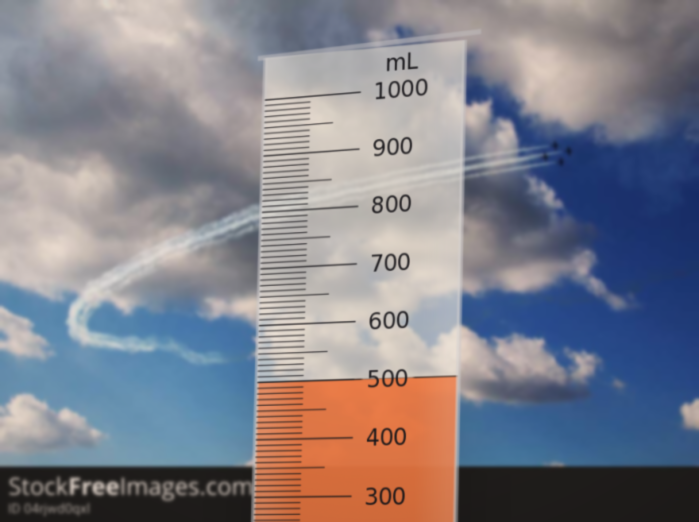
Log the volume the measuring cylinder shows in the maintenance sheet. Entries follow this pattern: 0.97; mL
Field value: 500; mL
